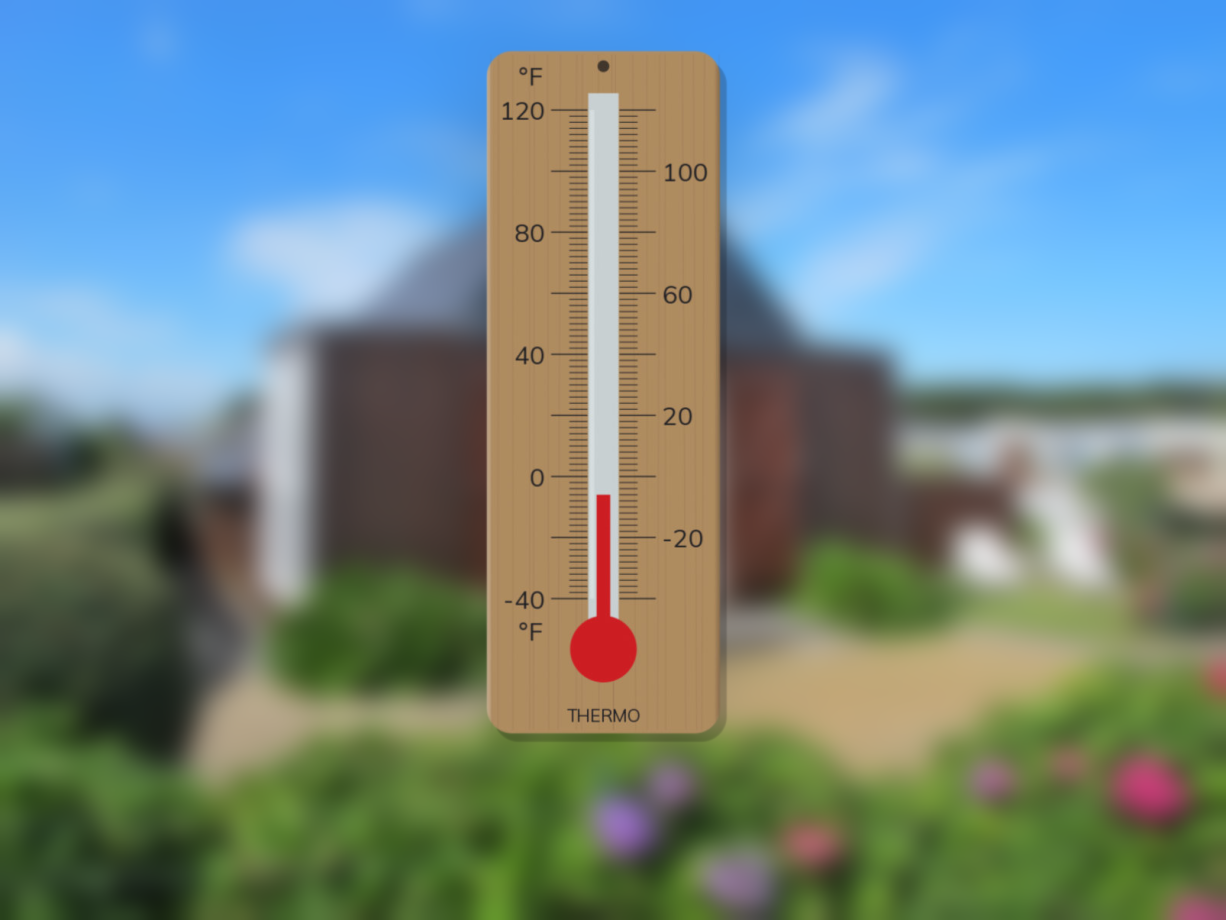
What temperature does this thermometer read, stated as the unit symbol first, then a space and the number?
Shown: °F -6
